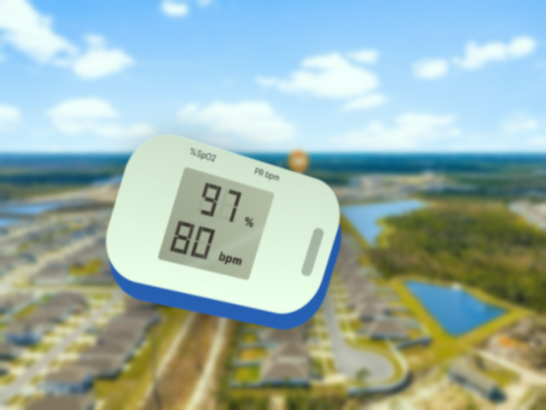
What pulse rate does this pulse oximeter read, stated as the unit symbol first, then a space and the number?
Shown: bpm 80
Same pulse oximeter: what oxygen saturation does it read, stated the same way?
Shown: % 97
